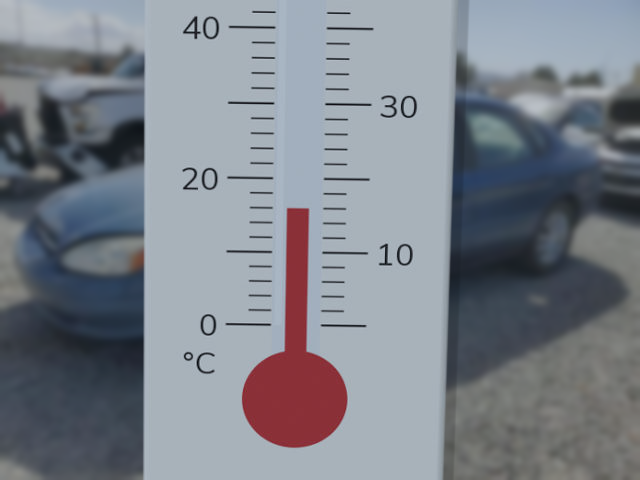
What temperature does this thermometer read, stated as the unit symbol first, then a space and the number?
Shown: °C 16
